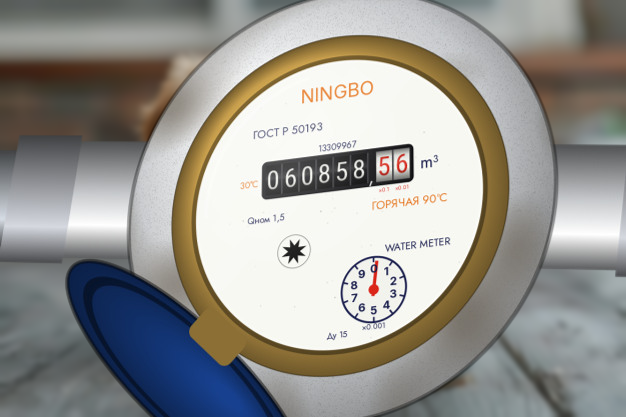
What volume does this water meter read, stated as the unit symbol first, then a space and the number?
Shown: m³ 60858.560
